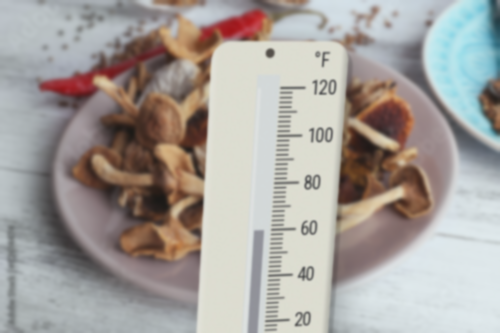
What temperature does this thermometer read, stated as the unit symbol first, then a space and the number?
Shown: °F 60
